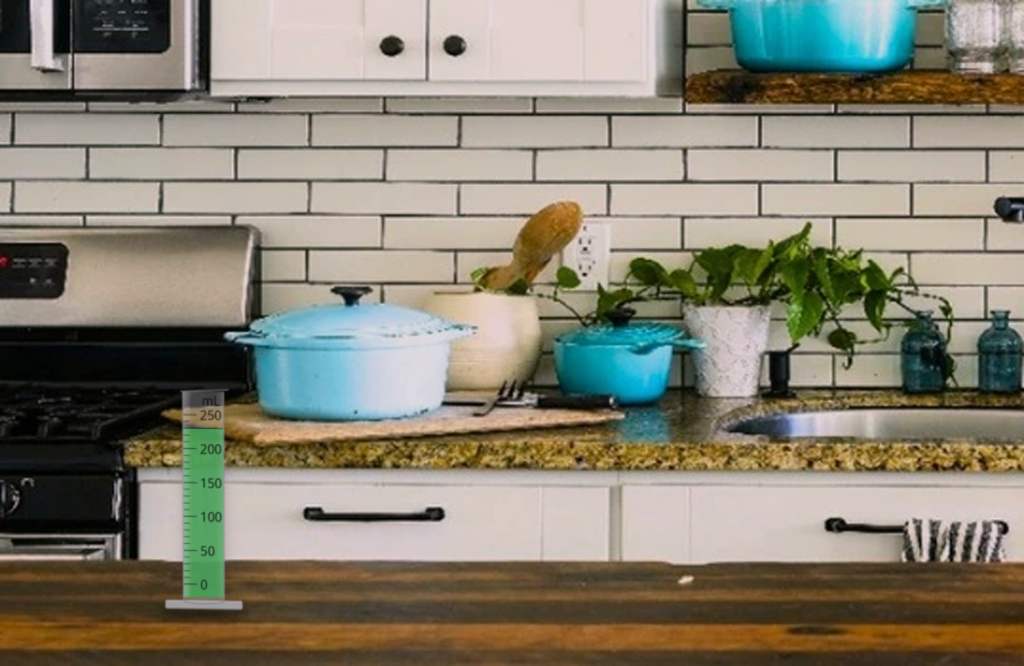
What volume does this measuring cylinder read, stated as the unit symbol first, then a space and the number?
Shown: mL 230
